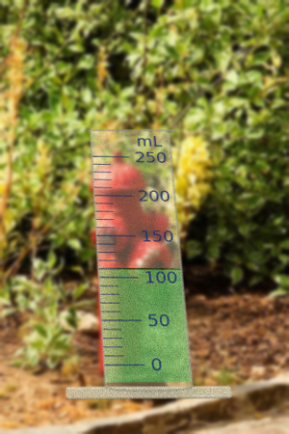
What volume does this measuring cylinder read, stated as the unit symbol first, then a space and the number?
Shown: mL 110
